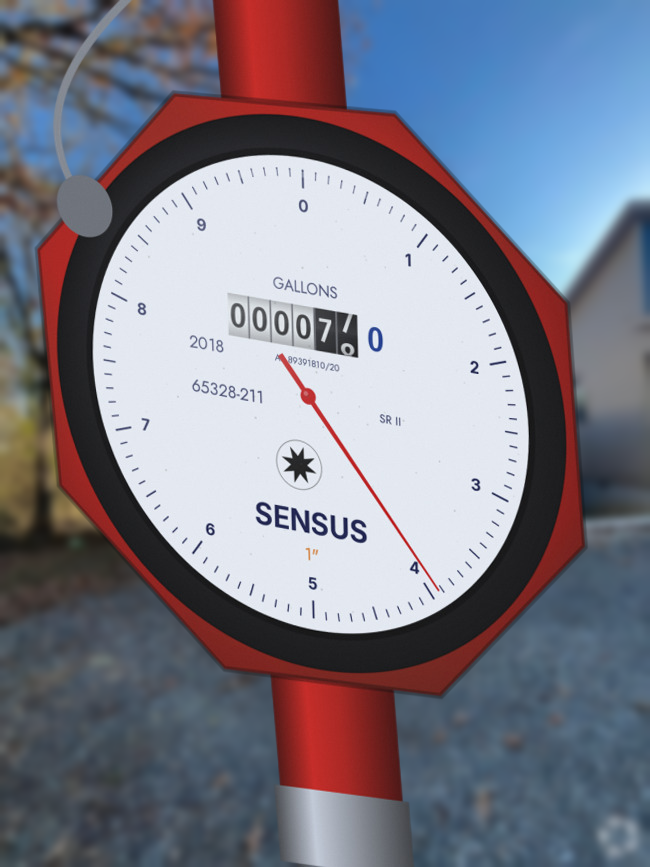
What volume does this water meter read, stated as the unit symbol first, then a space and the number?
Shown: gal 773.9
